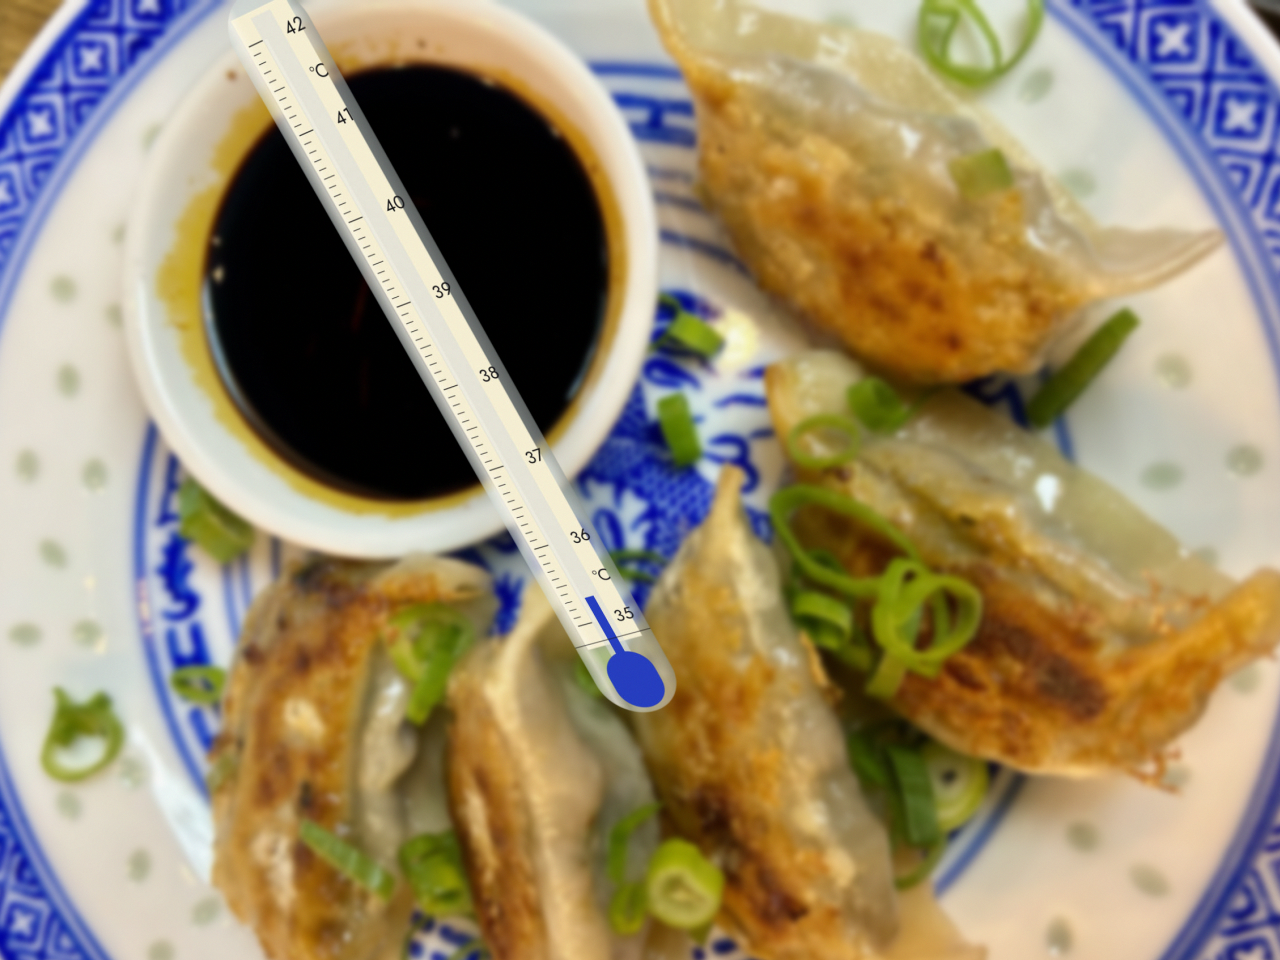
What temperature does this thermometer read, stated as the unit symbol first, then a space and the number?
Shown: °C 35.3
